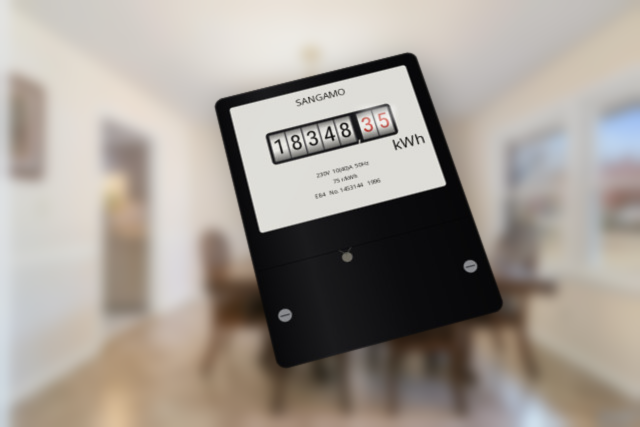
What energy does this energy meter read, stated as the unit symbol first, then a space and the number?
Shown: kWh 18348.35
